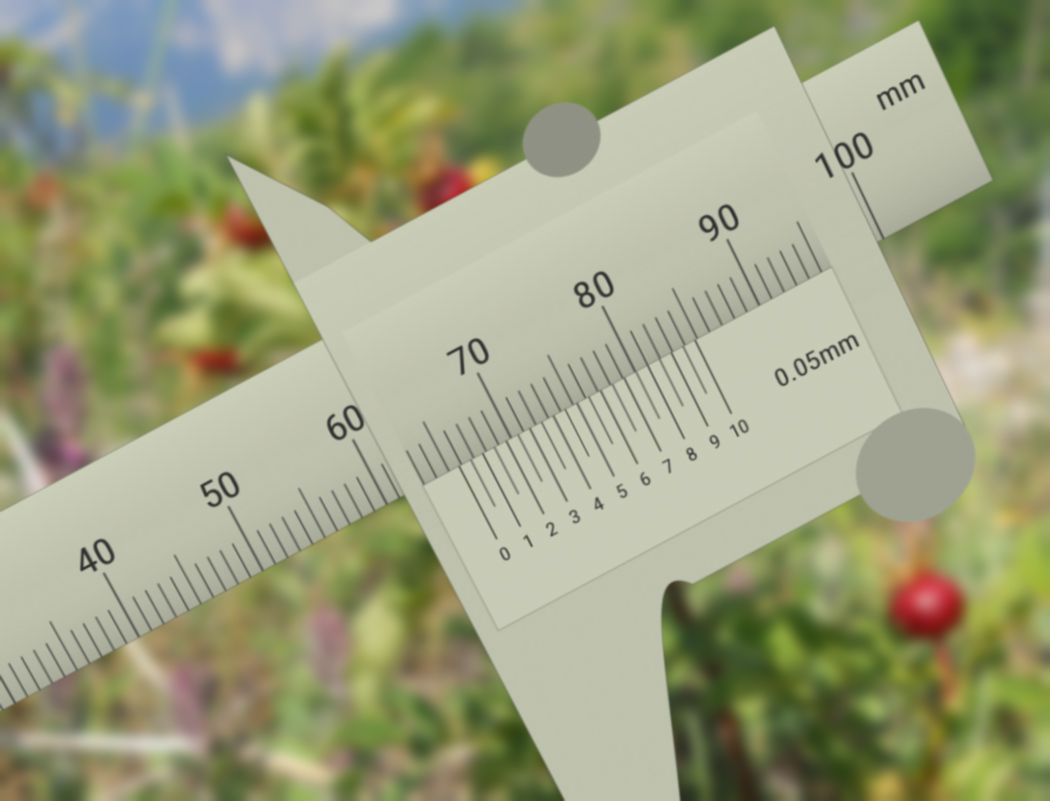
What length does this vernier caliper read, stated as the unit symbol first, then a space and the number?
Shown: mm 65.8
